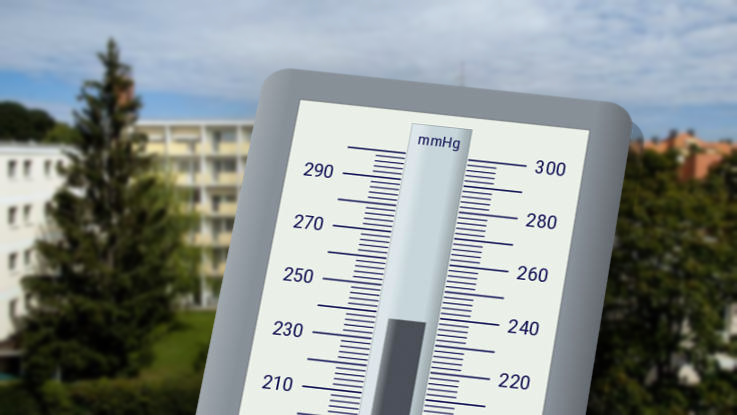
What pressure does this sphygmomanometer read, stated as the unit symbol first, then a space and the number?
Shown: mmHg 238
